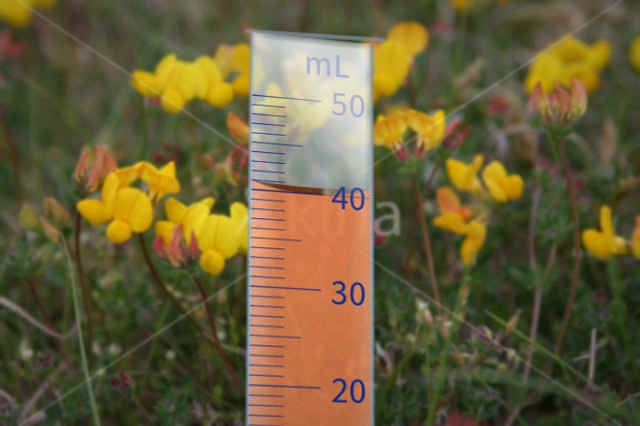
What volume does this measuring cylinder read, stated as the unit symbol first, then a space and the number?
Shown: mL 40
